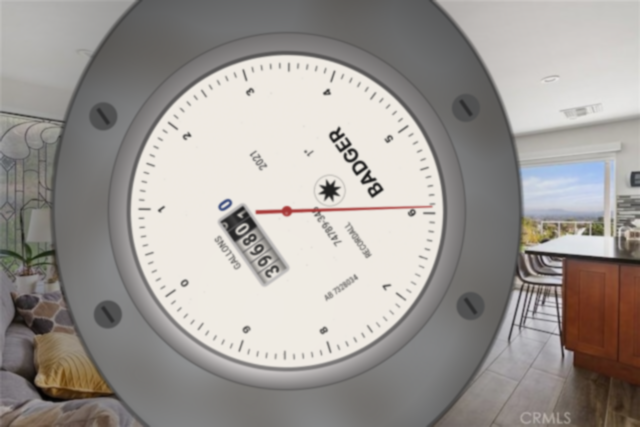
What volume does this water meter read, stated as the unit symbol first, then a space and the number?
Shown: gal 3968005.9
